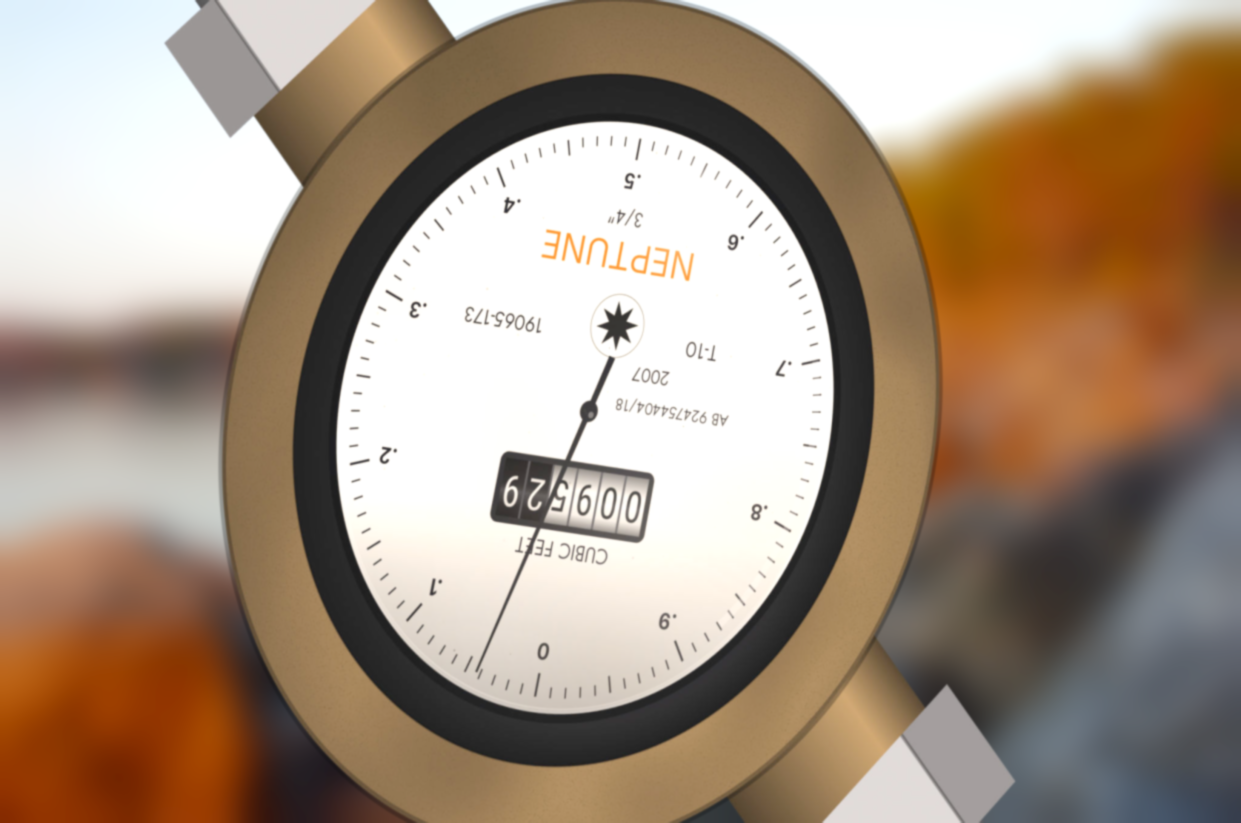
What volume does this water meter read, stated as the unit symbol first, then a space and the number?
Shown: ft³ 9529.04
